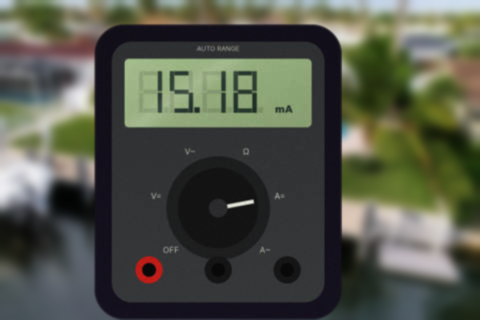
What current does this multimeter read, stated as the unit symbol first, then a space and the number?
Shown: mA 15.18
